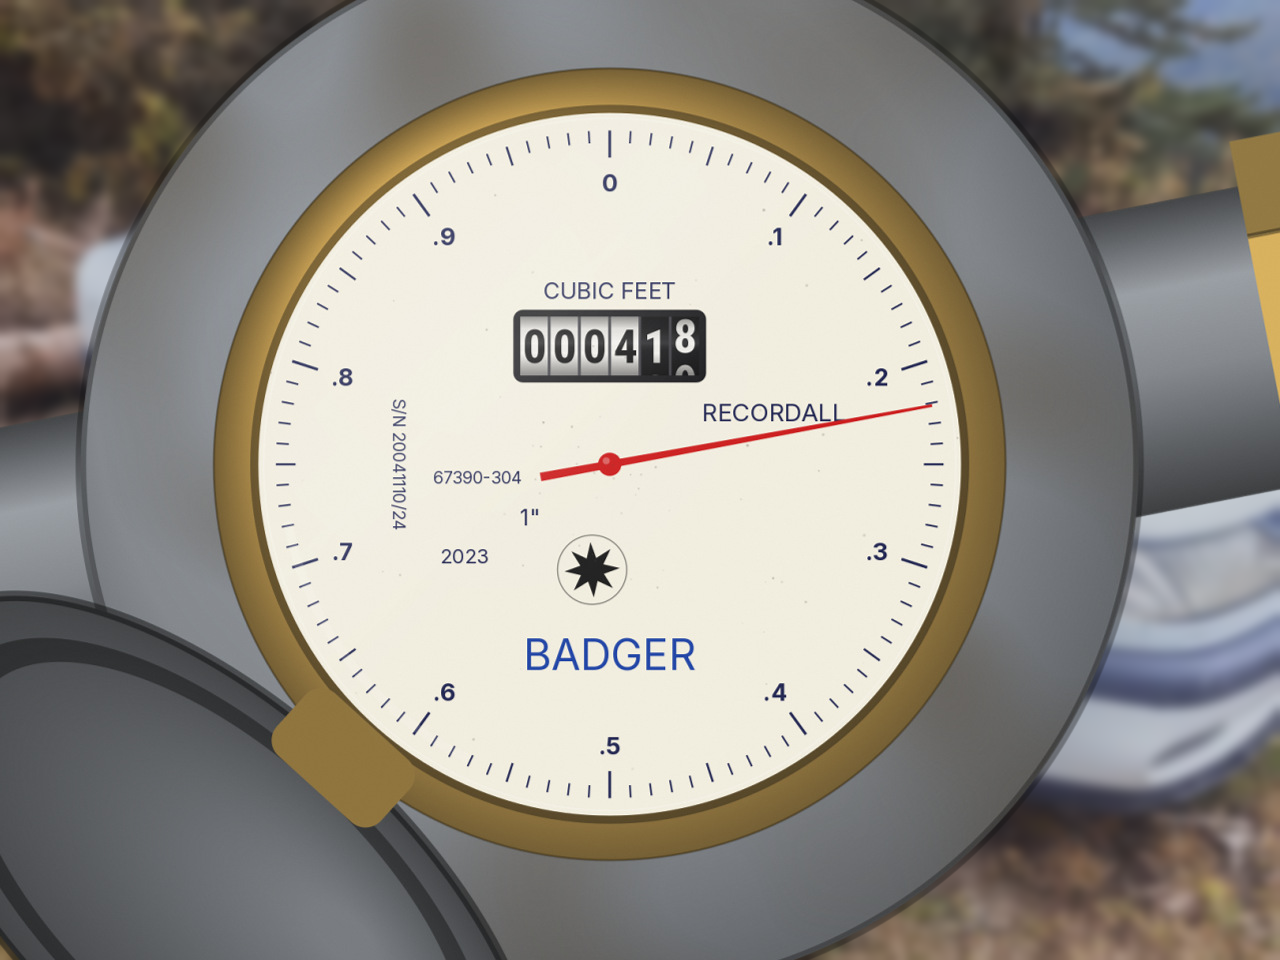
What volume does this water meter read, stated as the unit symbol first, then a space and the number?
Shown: ft³ 418.22
